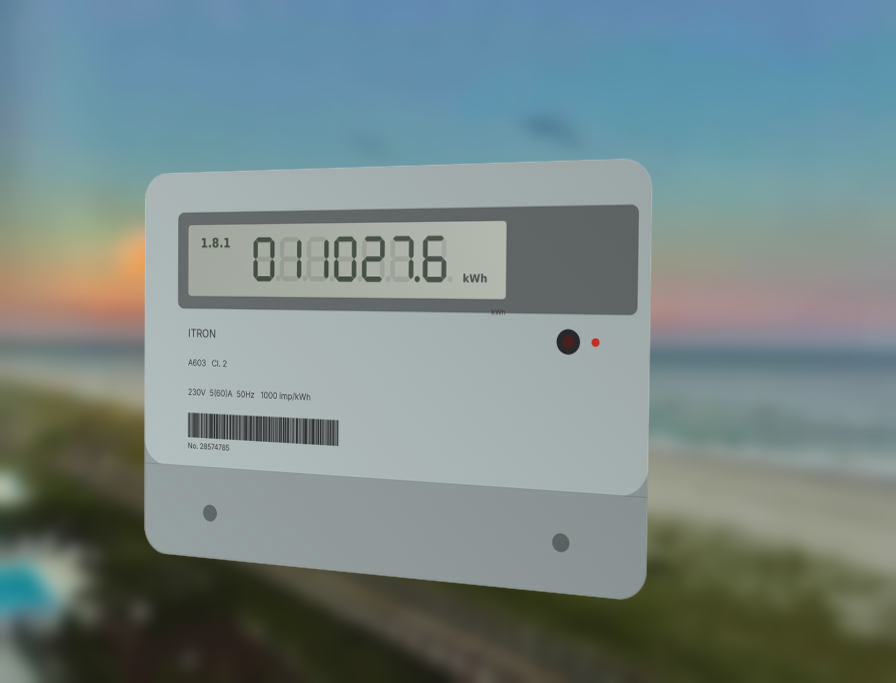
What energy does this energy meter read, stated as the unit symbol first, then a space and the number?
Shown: kWh 11027.6
